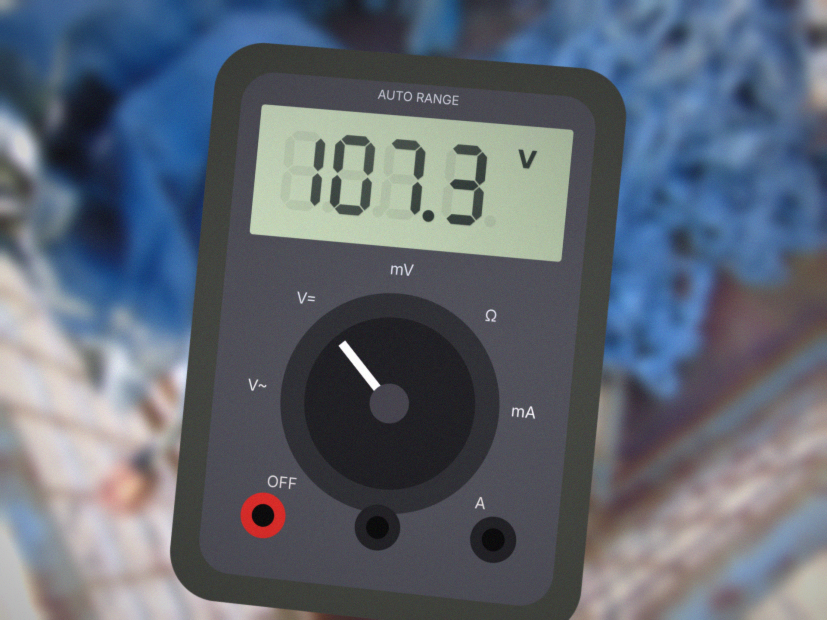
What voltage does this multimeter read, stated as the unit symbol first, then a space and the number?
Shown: V 107.3
